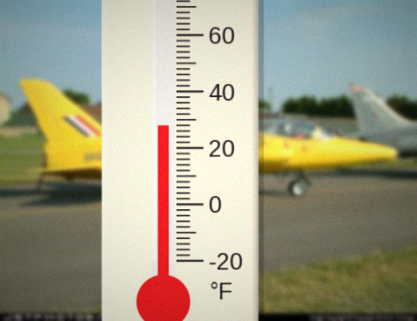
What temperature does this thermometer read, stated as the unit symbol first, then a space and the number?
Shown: °F 28
